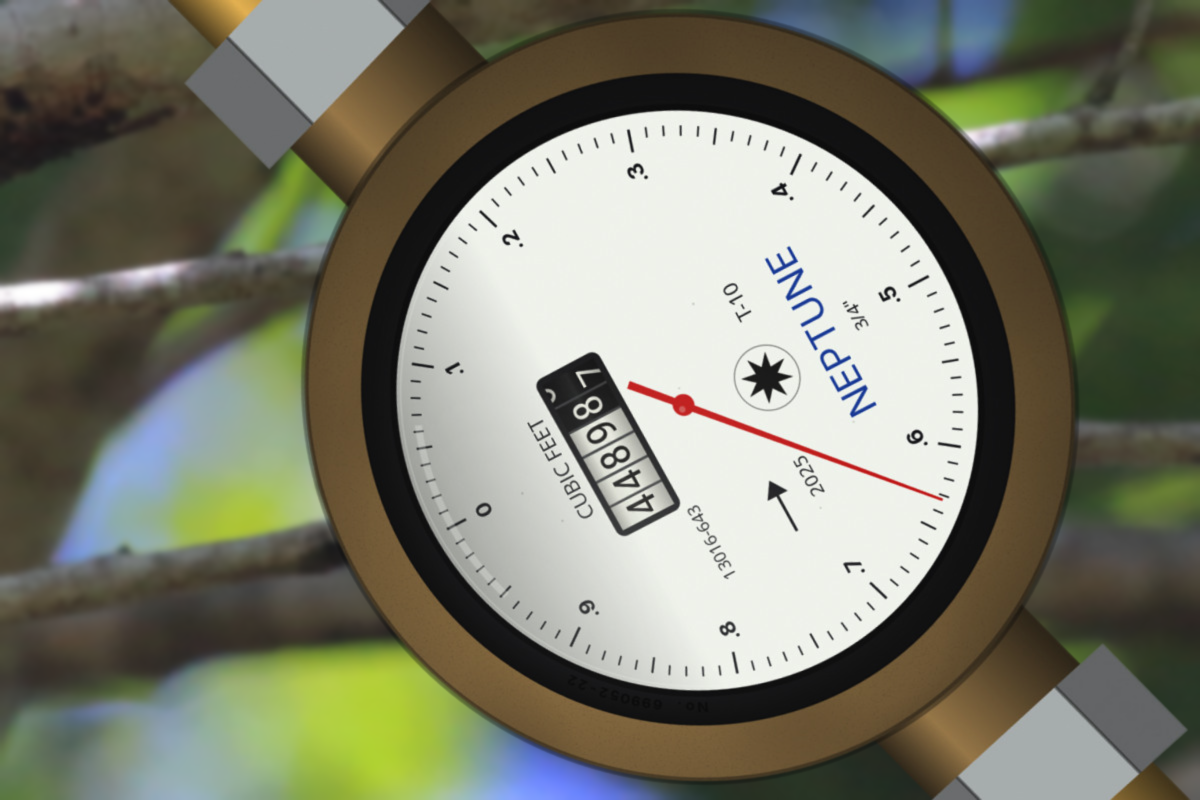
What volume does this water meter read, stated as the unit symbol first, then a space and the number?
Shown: ft³ 448986.63
